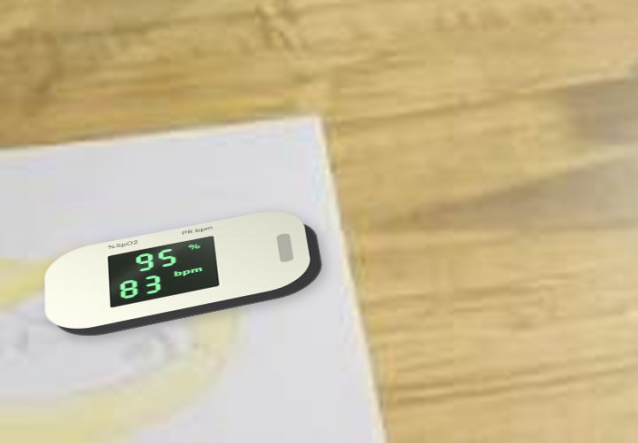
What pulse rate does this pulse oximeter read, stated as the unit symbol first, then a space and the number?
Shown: bpm 83
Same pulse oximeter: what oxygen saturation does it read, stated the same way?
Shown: % 95
